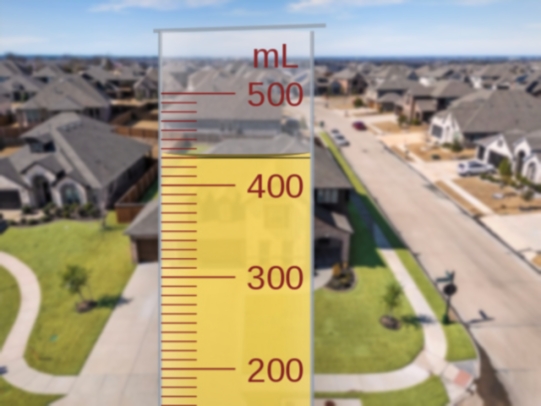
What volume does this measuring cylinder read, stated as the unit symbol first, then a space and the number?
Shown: mL 430
